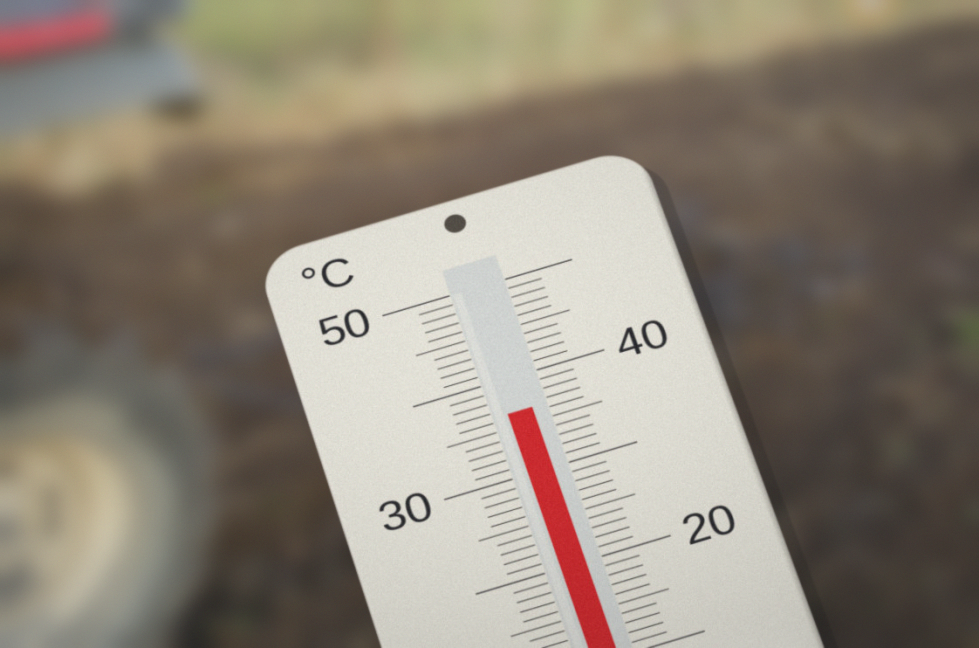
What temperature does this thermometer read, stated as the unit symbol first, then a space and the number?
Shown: °C 36.5
